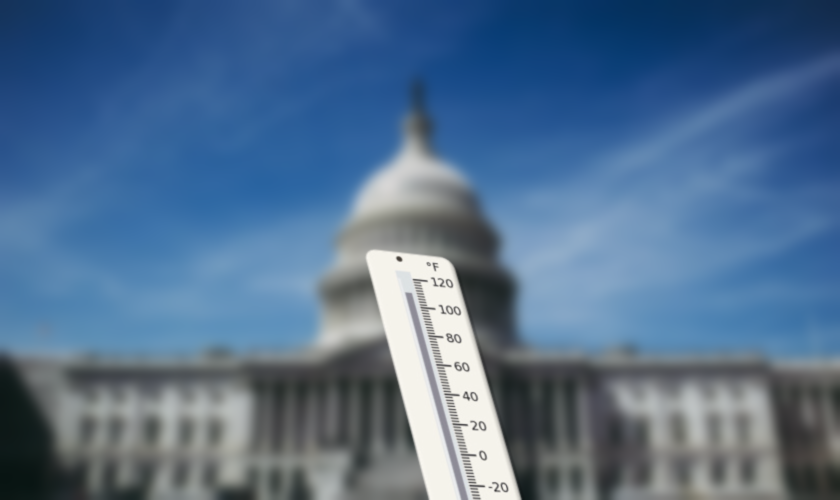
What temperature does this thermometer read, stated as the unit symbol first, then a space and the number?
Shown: °F 110
